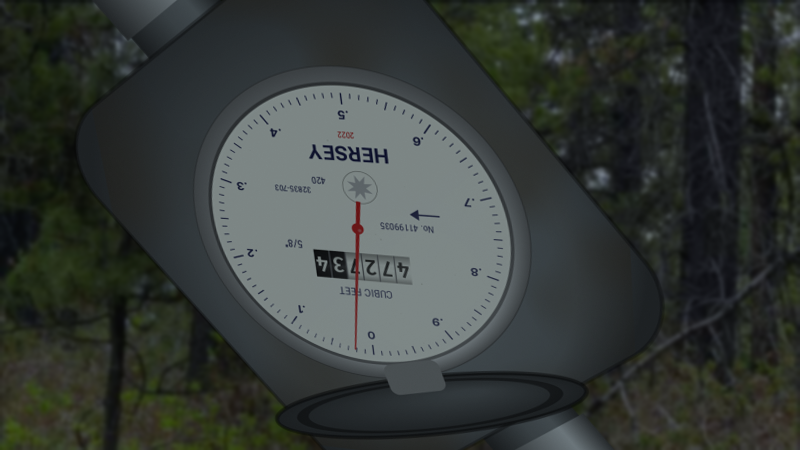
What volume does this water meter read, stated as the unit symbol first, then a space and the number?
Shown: ft³ 472734.02
